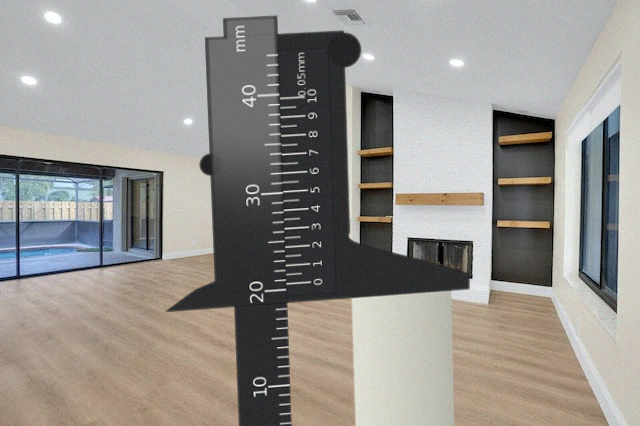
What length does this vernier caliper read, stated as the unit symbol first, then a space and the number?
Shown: mm 20.6
